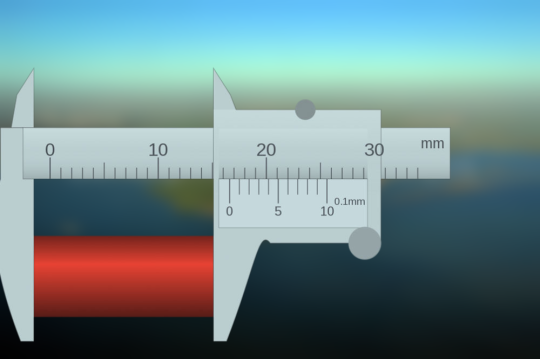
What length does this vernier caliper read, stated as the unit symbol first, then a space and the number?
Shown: mm 16.6
